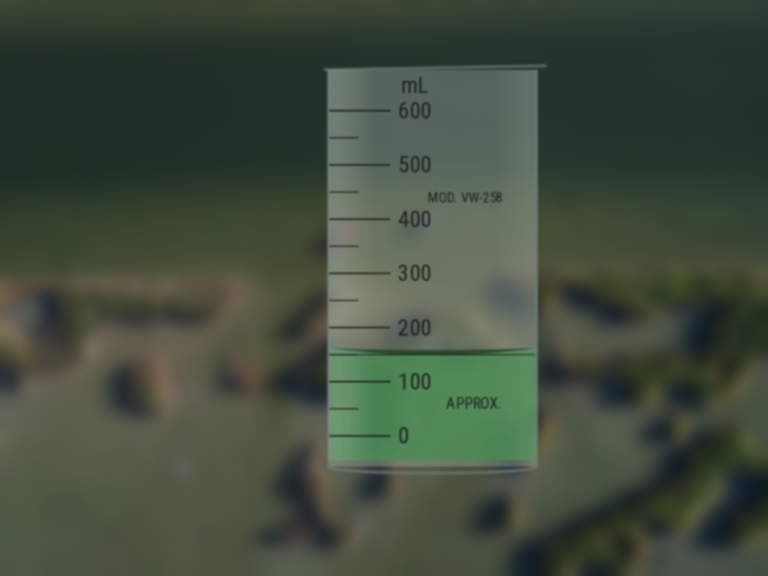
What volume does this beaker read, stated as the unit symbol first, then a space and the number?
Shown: mL 150
